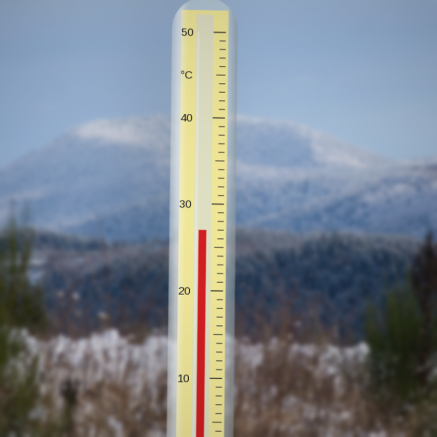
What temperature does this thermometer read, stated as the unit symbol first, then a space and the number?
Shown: °C 27
